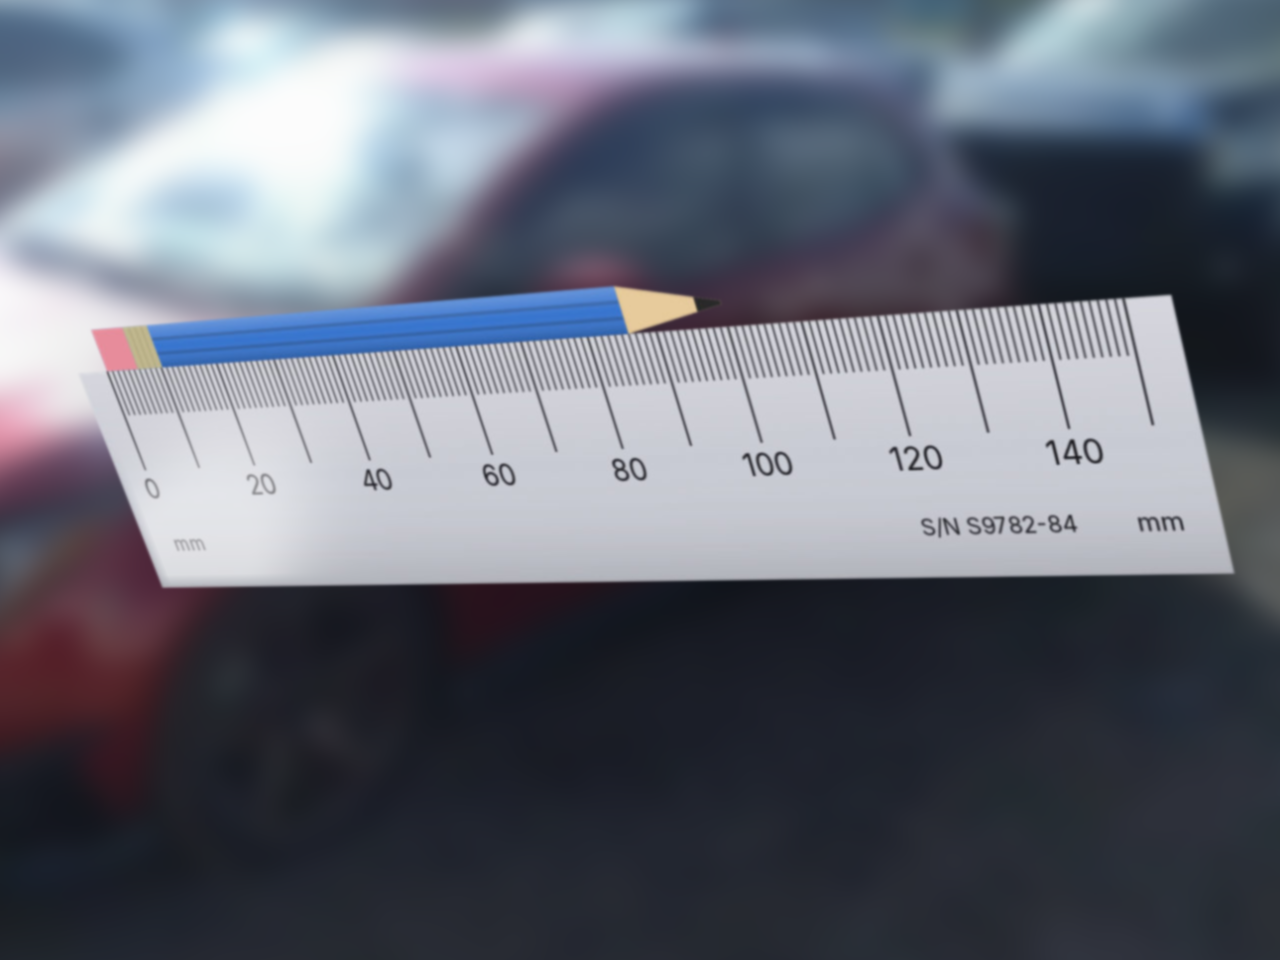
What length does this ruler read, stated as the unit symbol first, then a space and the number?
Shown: mm 100
